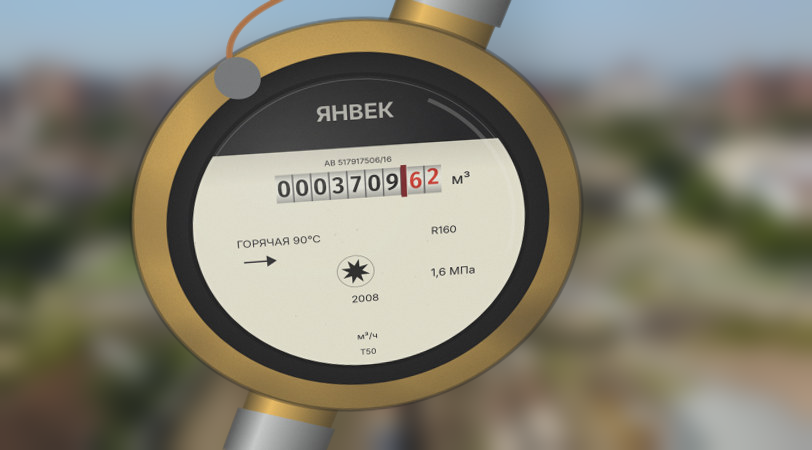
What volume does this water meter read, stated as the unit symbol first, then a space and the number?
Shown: m³ 3709.62
